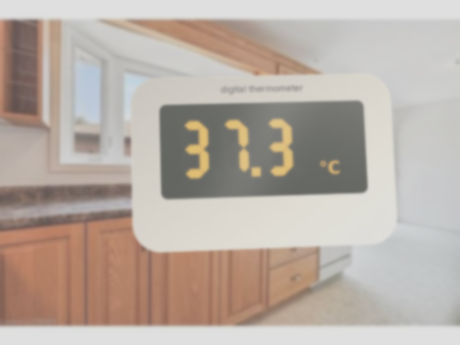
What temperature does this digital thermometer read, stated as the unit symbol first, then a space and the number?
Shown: °C 37.3
